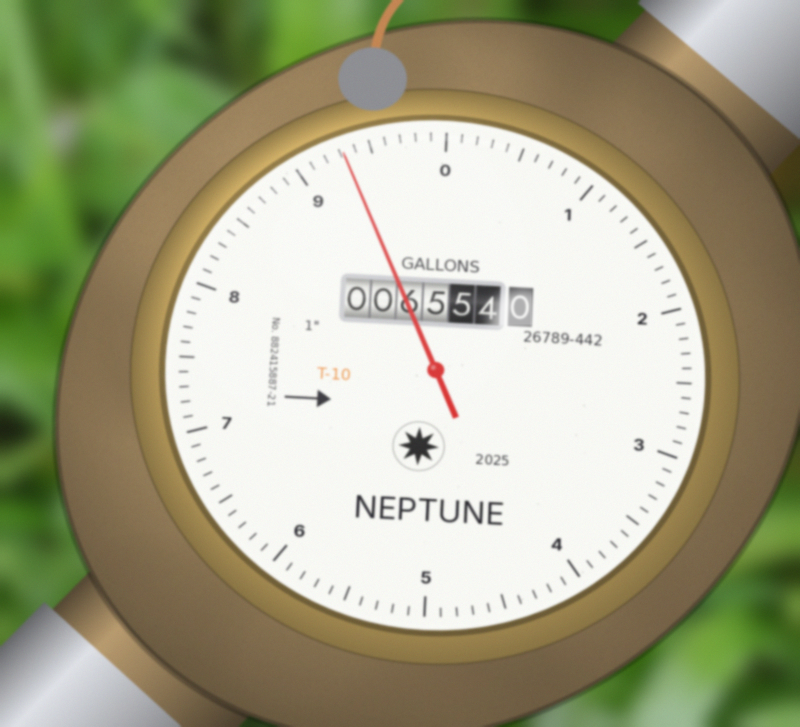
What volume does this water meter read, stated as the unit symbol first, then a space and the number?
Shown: gal 65539.3
